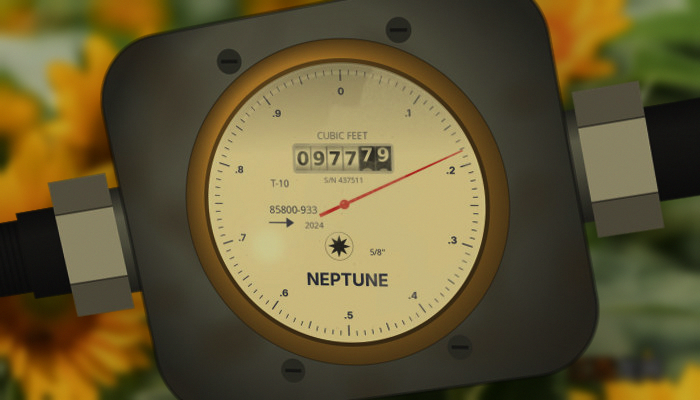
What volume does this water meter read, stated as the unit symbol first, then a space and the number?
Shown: ft³ 97779.18
